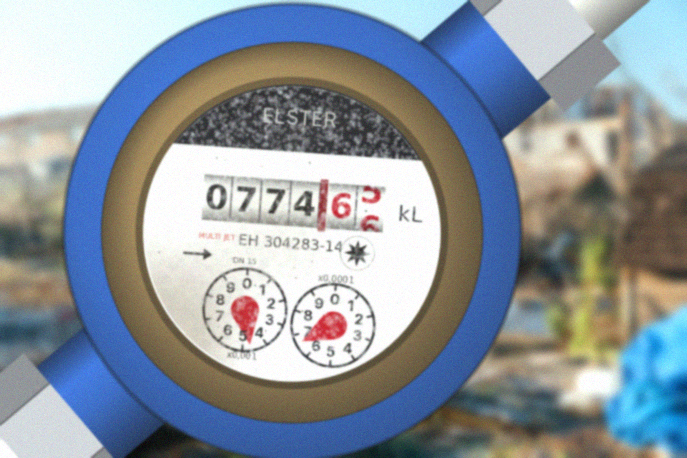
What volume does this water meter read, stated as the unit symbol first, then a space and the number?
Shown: kL 774.6546
